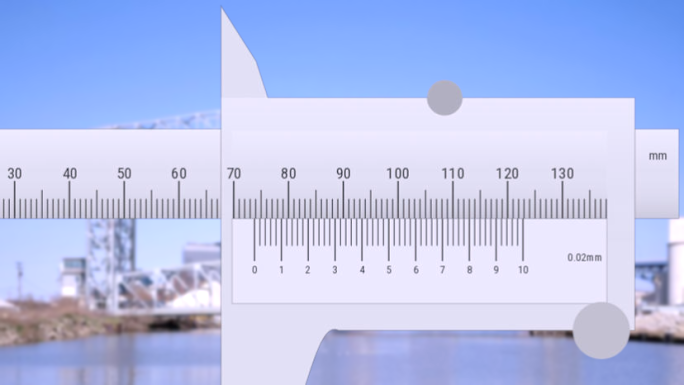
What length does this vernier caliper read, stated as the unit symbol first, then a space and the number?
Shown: mm 73.8
